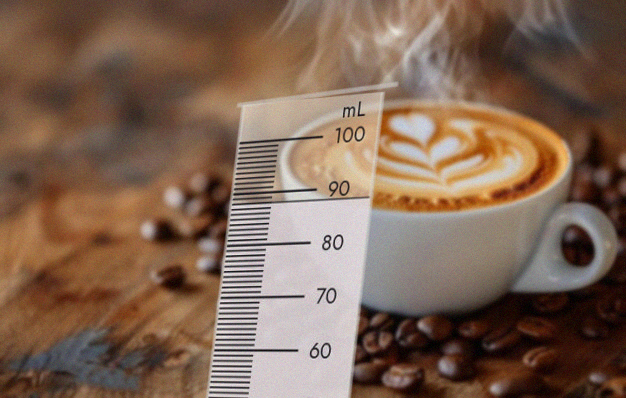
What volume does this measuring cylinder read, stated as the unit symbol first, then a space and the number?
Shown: mL 88
